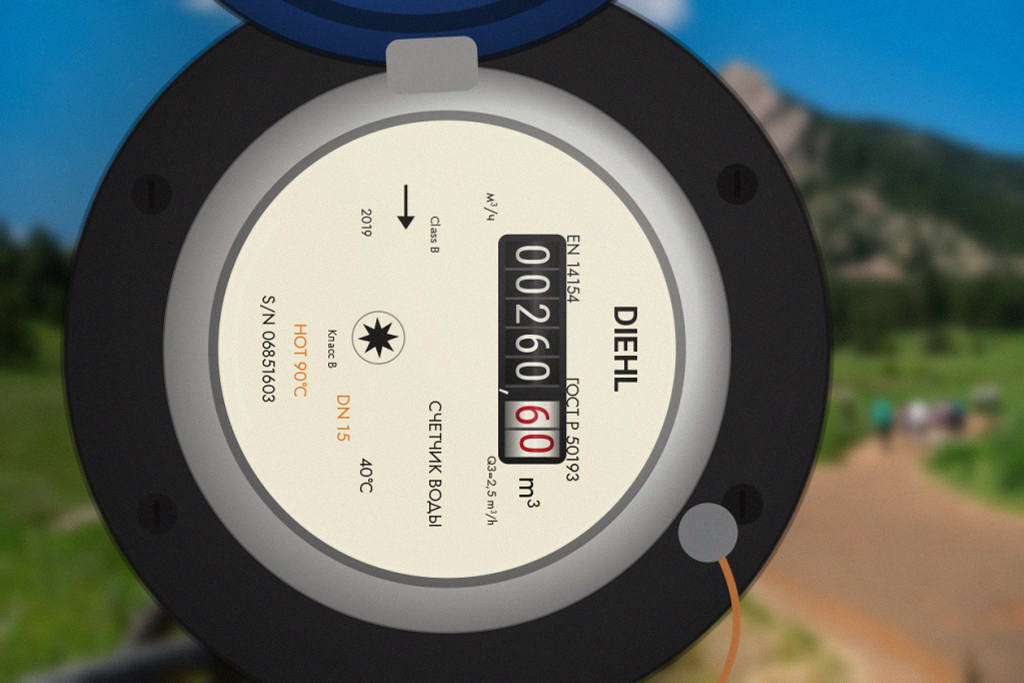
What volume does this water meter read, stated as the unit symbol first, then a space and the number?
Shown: m³ 260.60
